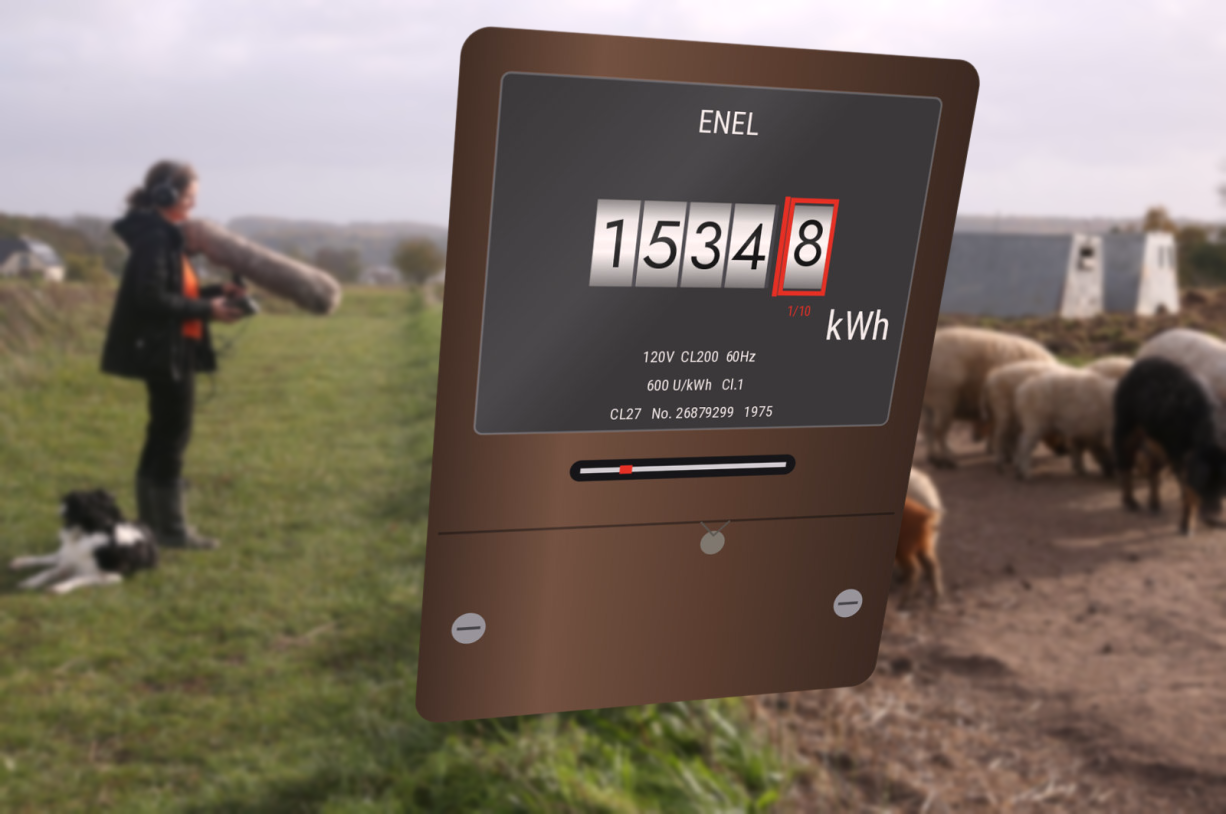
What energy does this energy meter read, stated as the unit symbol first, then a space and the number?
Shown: kWh 1534.8
